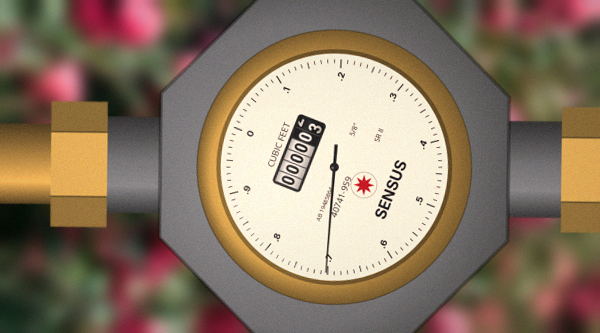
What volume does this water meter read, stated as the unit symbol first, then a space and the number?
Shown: ft³ 2.70
